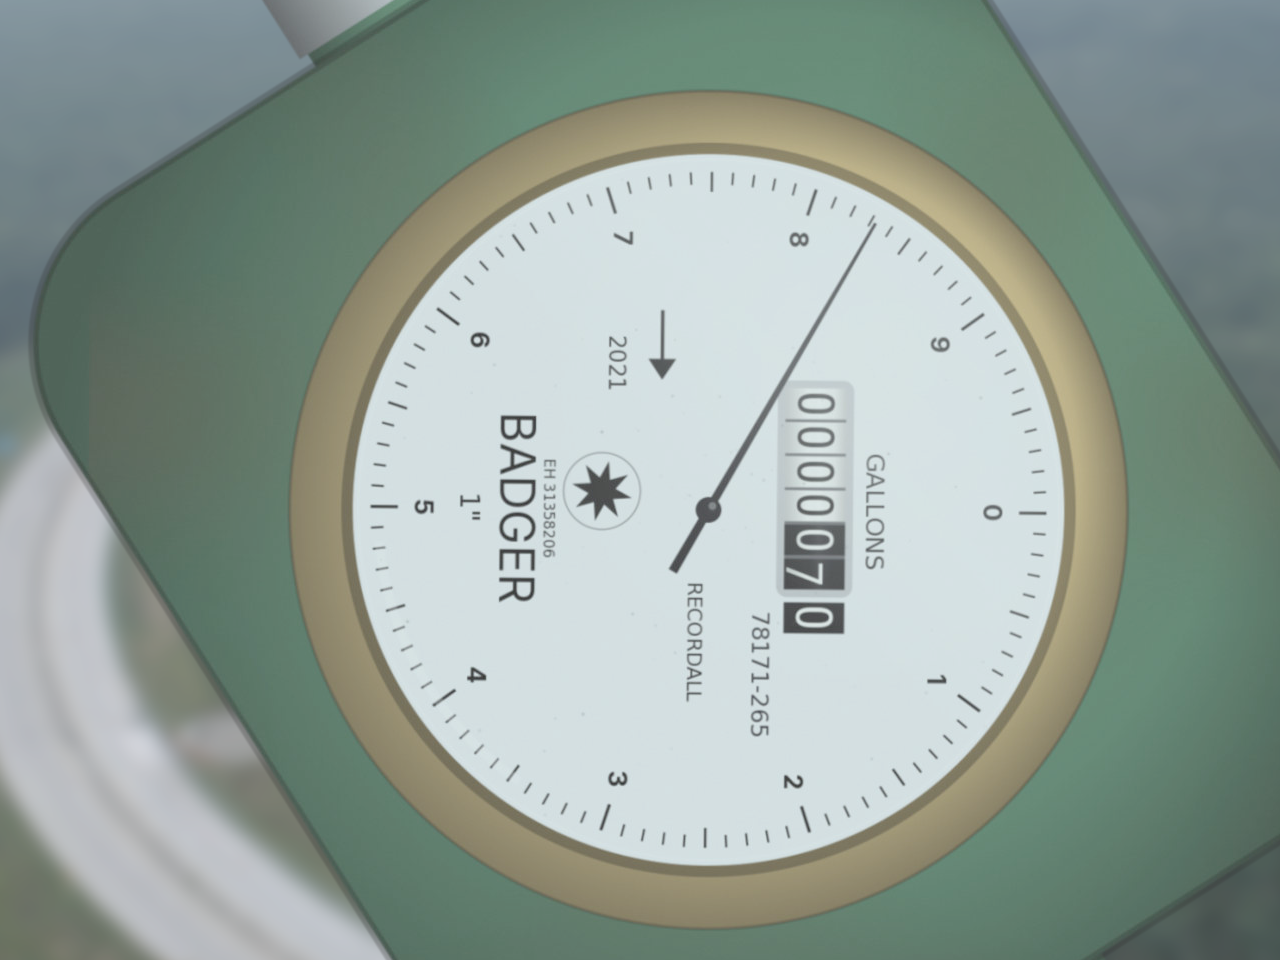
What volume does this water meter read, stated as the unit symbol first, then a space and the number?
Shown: gal 68.3
